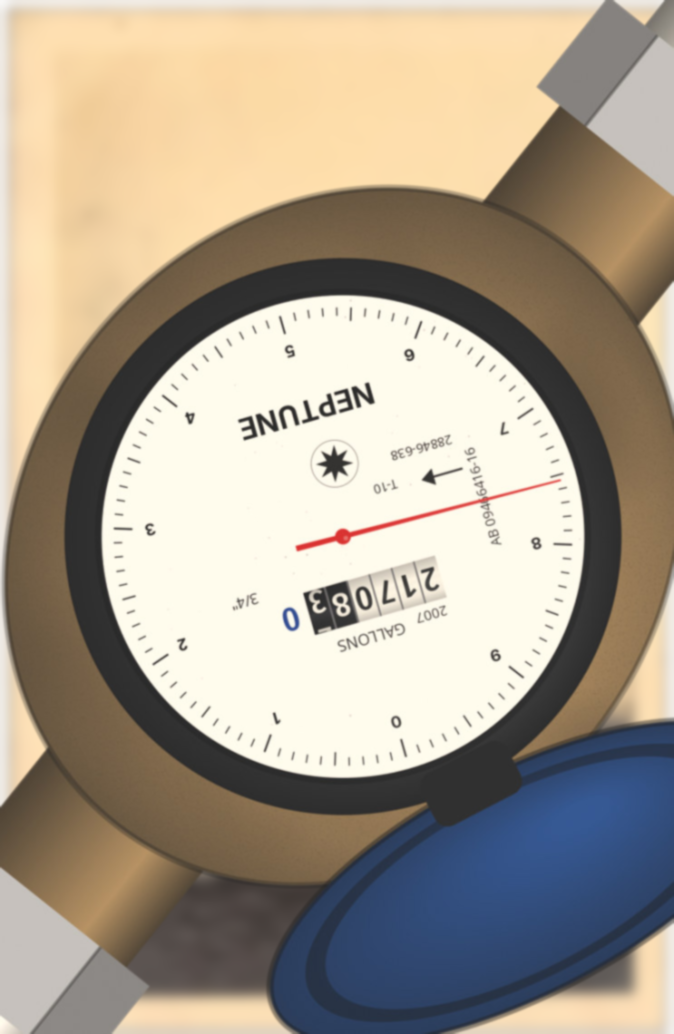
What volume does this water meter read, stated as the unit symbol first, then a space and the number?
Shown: gal 2170827.5
